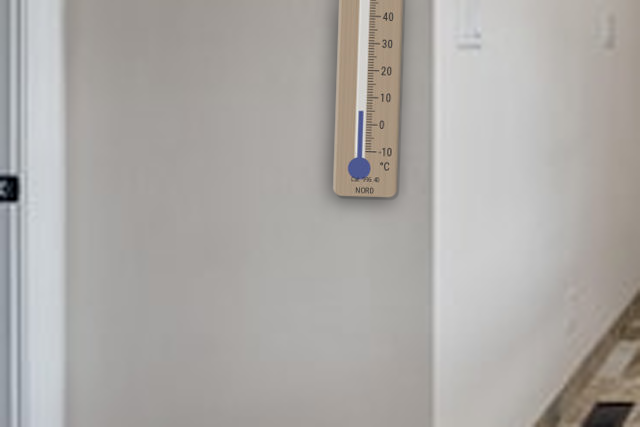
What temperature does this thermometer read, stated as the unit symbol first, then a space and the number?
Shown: °C 5
